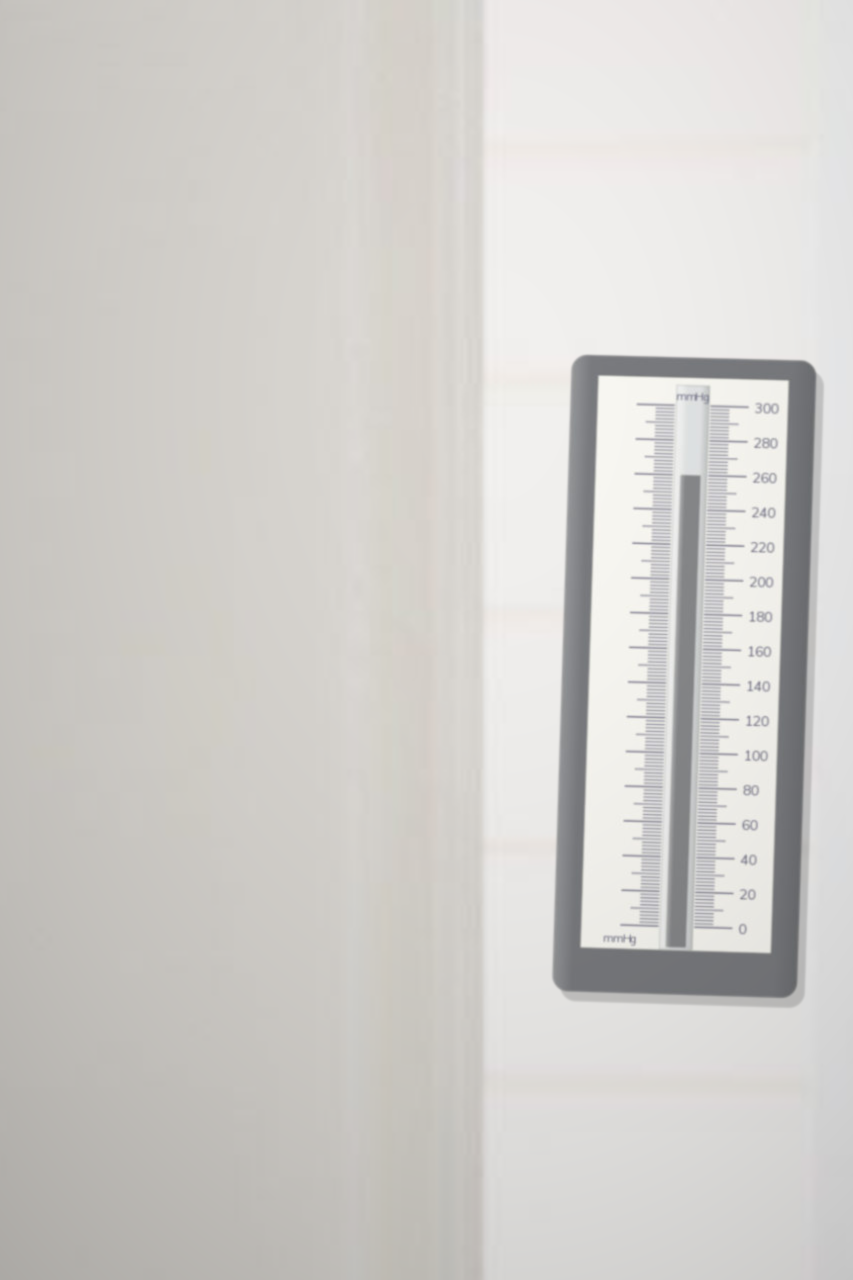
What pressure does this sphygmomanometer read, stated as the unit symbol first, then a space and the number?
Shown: mmHg 260
